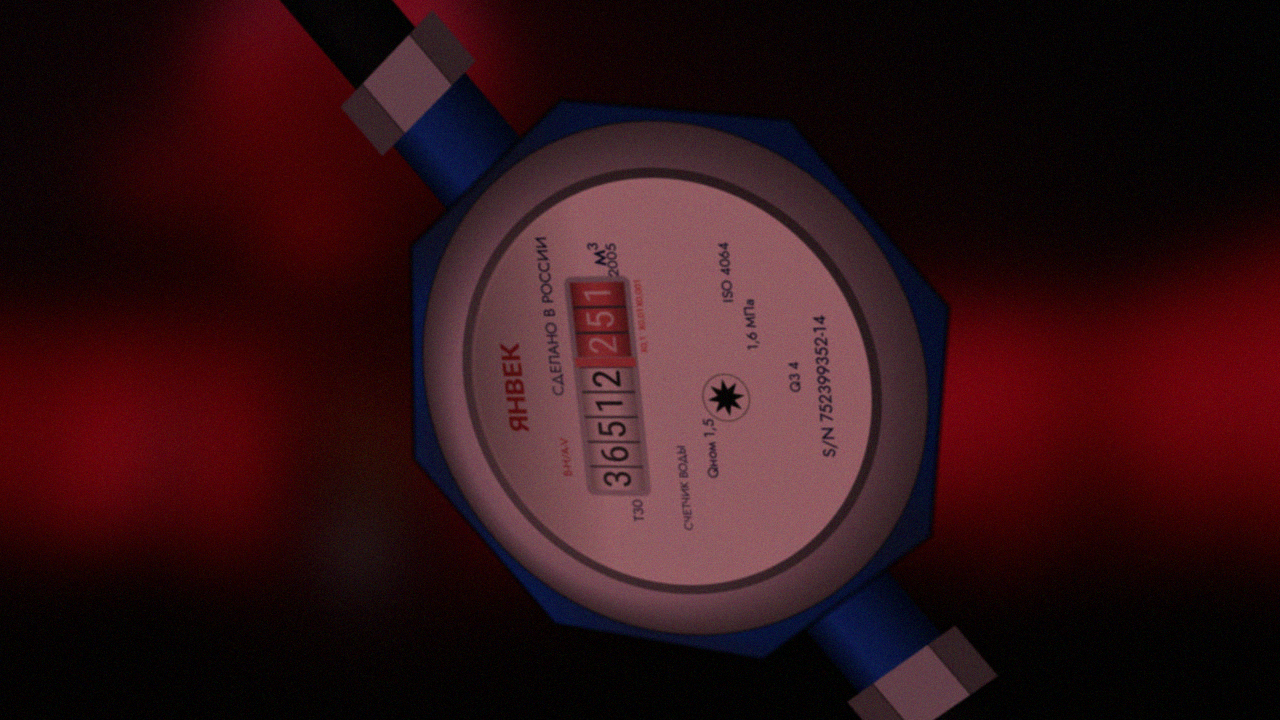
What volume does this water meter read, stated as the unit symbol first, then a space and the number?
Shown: m³ 36512.251
